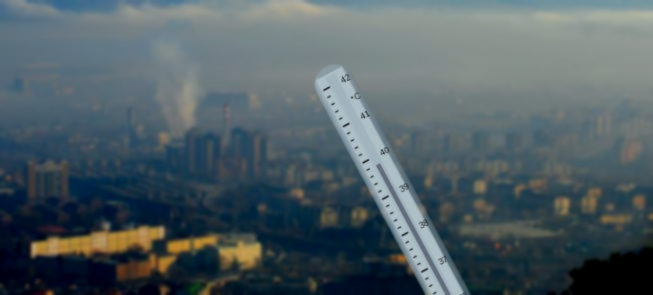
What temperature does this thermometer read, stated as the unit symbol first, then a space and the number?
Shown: °C 39.8
